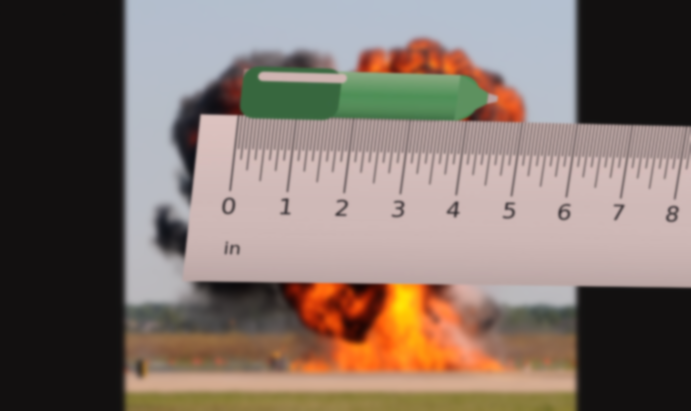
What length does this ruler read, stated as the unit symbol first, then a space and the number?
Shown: in 4.5
